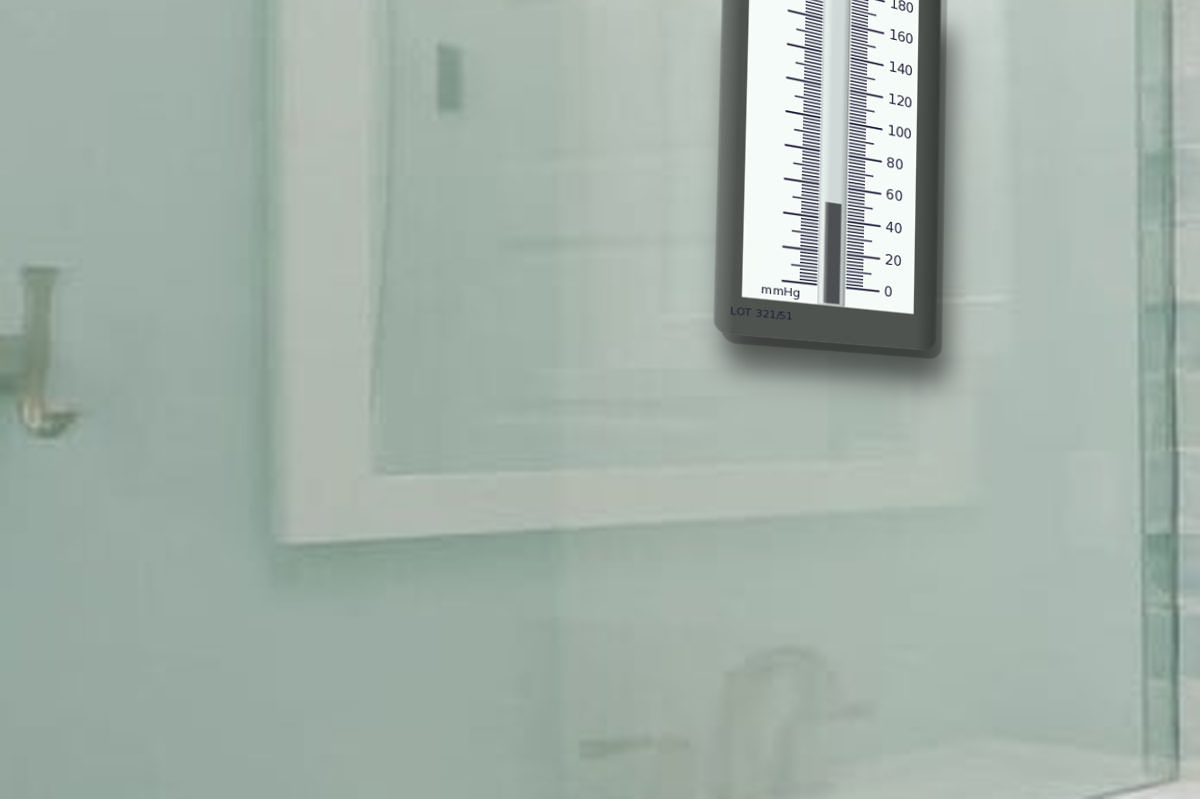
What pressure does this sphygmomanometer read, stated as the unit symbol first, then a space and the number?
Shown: mmHg 50
